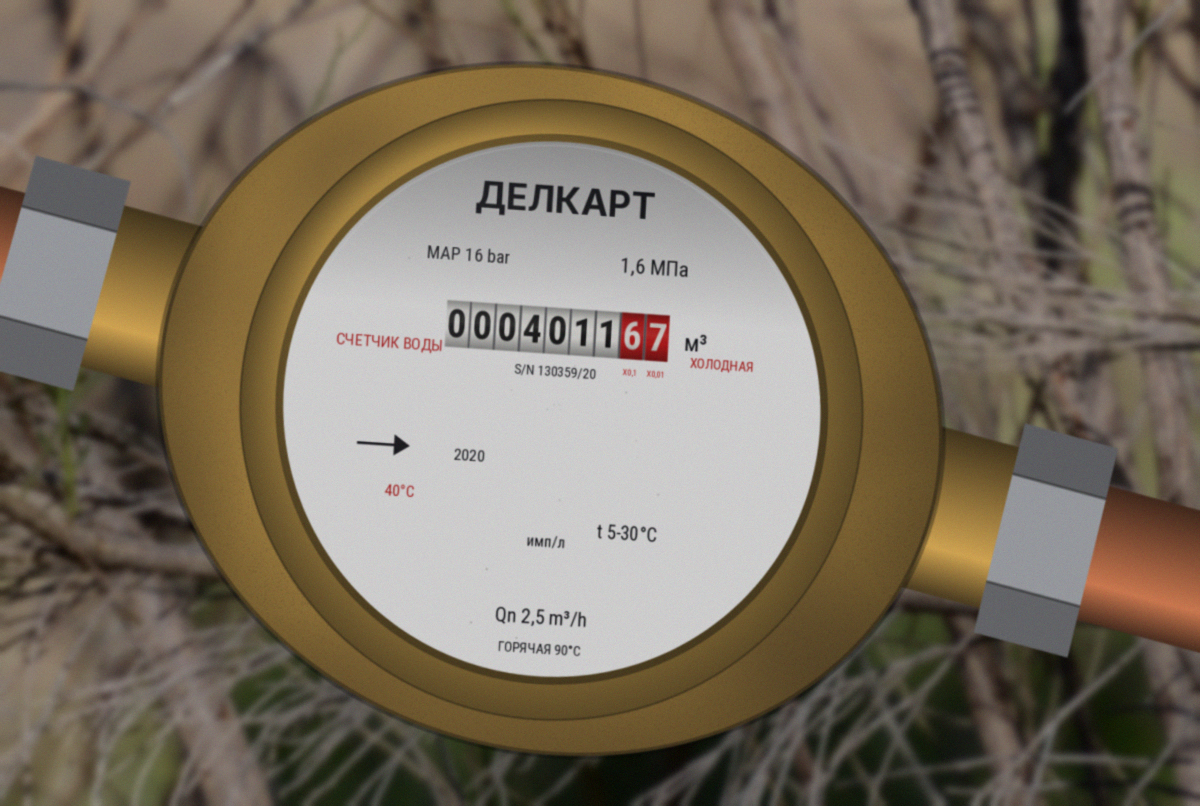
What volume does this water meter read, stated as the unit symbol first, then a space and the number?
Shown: m³ 4011.67
